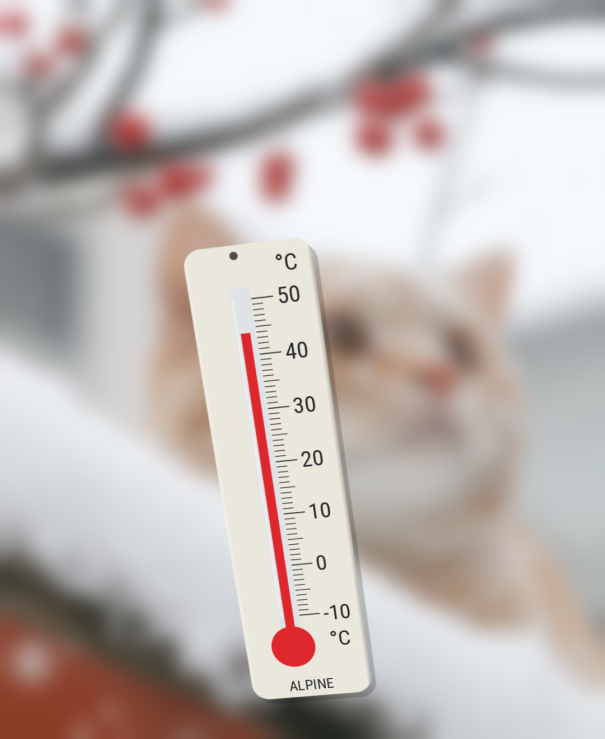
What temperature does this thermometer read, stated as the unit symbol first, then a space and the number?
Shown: °C 44
